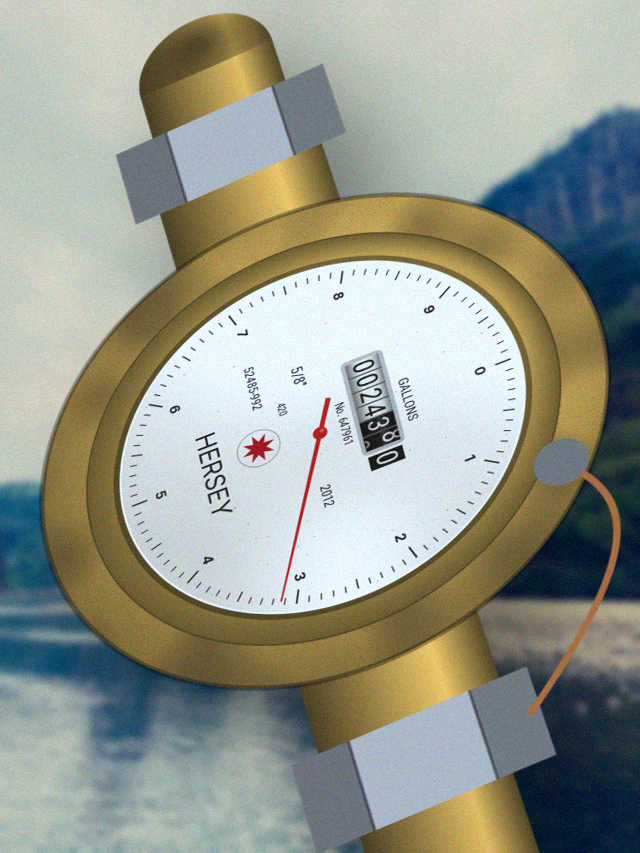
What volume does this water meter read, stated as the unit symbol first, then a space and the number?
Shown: gal 24383.1
